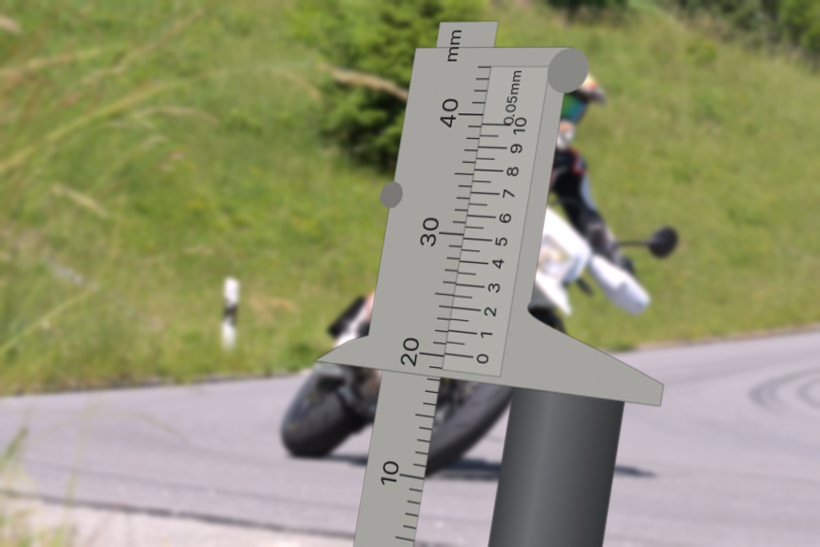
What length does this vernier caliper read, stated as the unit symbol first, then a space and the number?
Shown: mm 20.2
